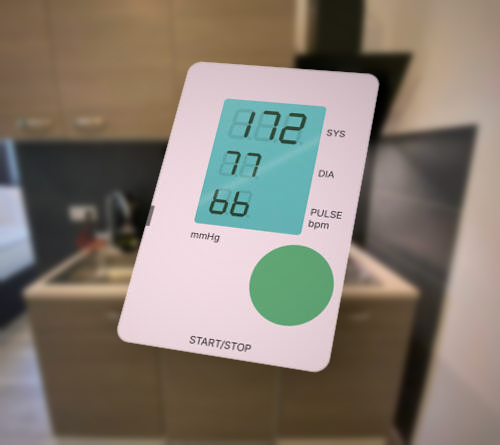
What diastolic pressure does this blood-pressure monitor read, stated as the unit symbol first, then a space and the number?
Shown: mmHg 77
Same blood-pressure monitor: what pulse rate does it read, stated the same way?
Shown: bpm 66
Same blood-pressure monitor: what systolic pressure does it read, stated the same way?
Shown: mmHg 172
